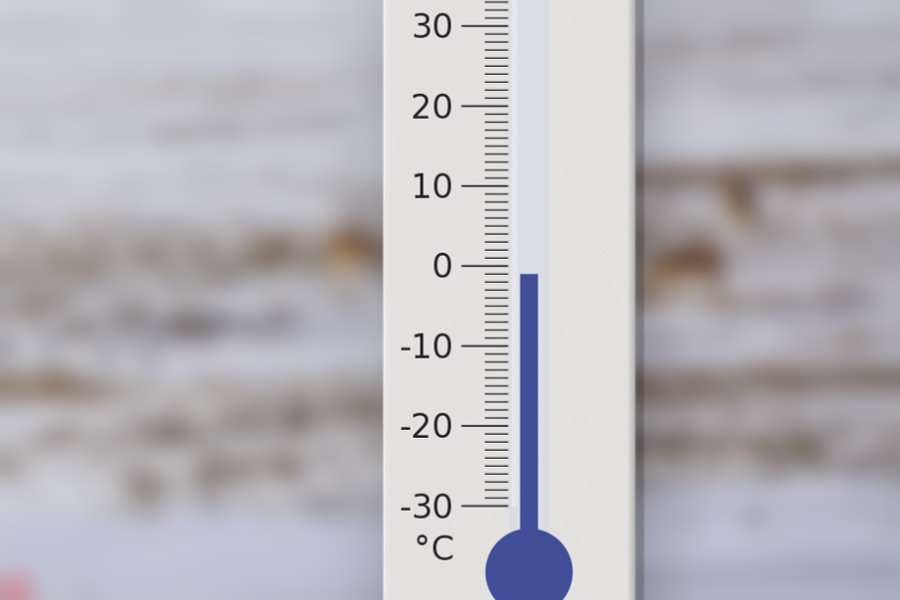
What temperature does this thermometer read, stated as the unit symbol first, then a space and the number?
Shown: °C -1
